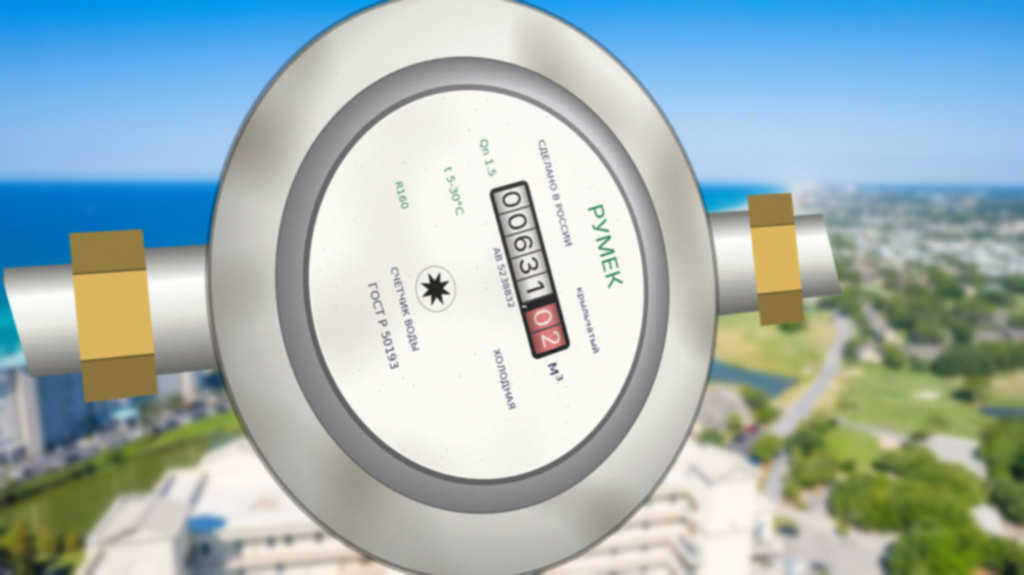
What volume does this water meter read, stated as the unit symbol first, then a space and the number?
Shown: m³ 631.02
